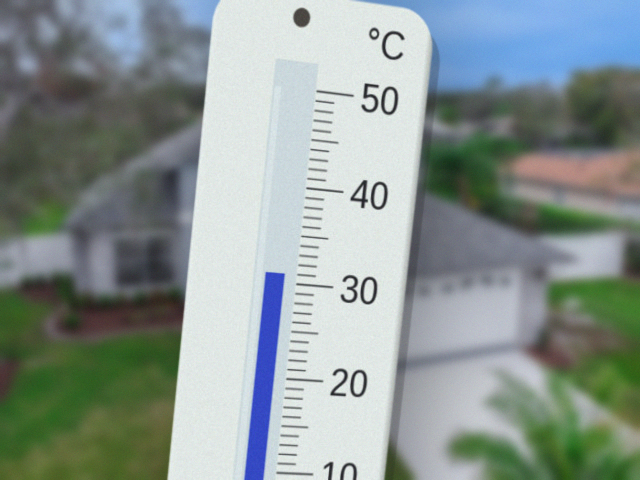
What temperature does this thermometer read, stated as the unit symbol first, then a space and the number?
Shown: °C 31
